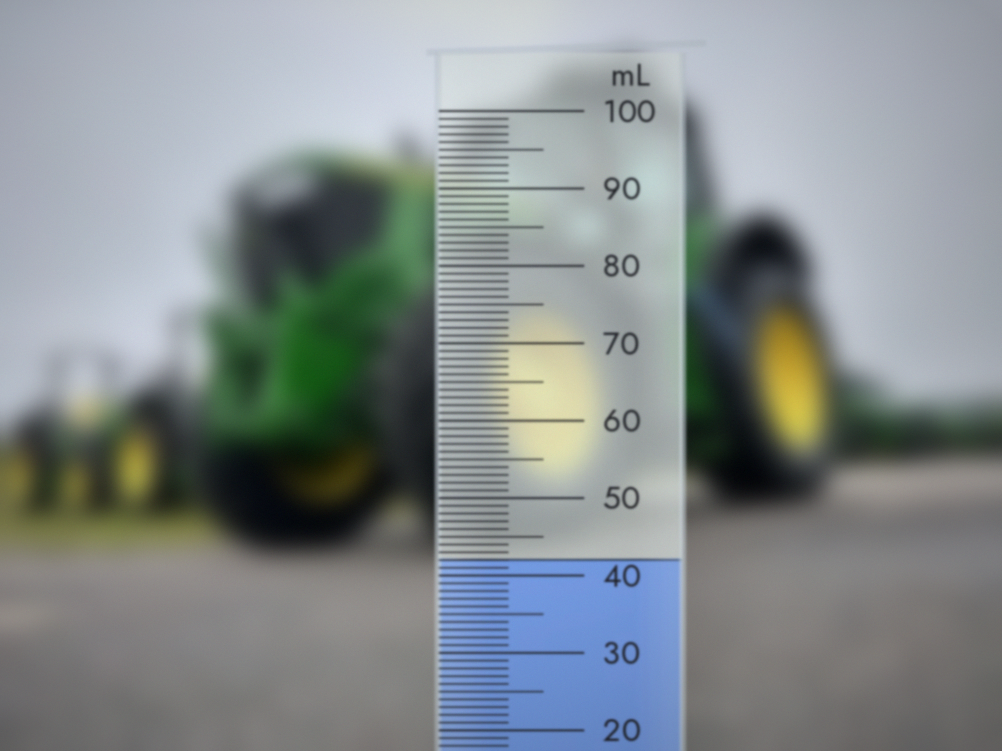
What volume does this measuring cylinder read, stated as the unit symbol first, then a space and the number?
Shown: mL 42
